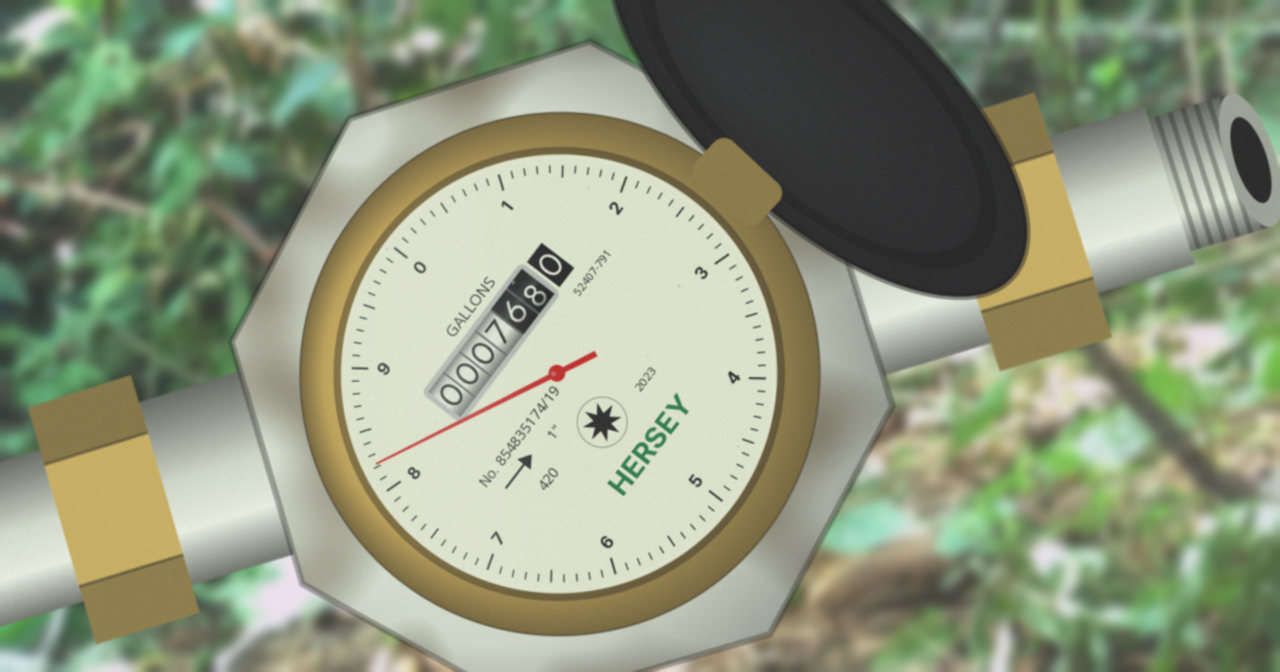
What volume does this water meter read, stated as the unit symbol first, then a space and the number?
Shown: gal 7678.2
